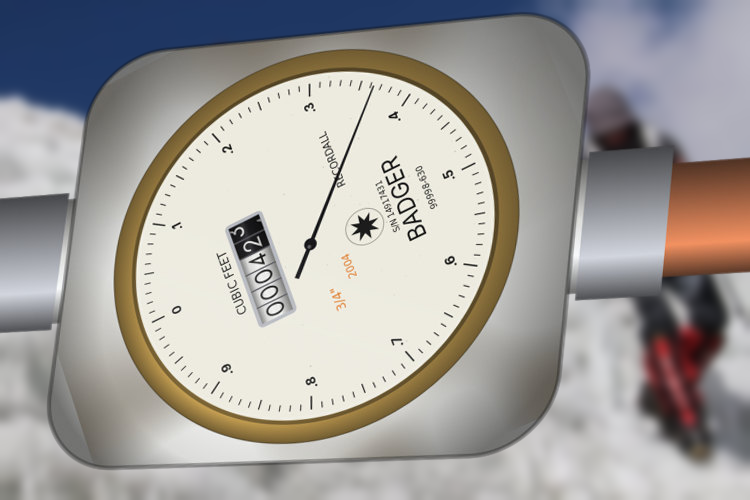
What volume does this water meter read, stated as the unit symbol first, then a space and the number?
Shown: ft³ 423.36
